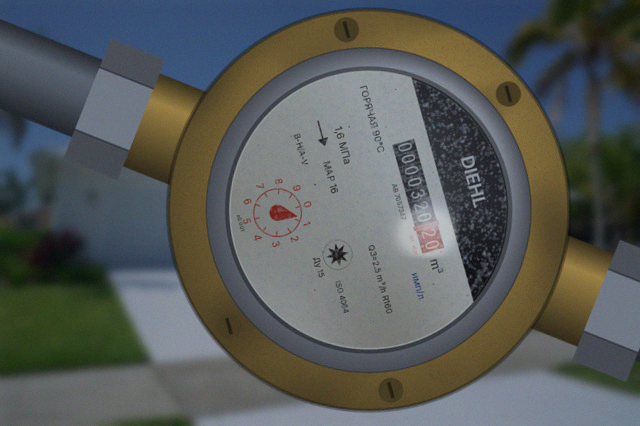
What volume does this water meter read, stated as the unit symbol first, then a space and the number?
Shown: m³ 320.200
